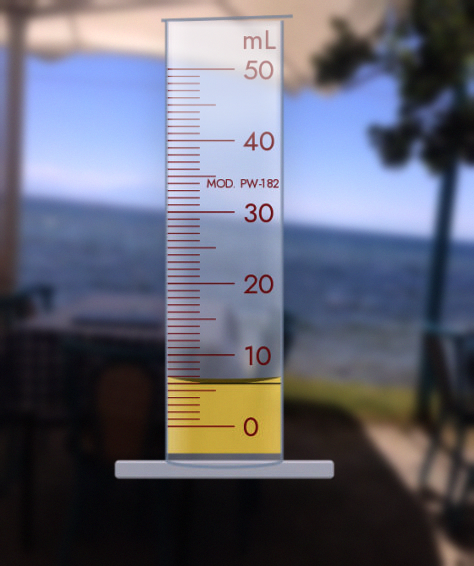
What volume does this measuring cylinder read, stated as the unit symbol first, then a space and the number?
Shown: mL 6
